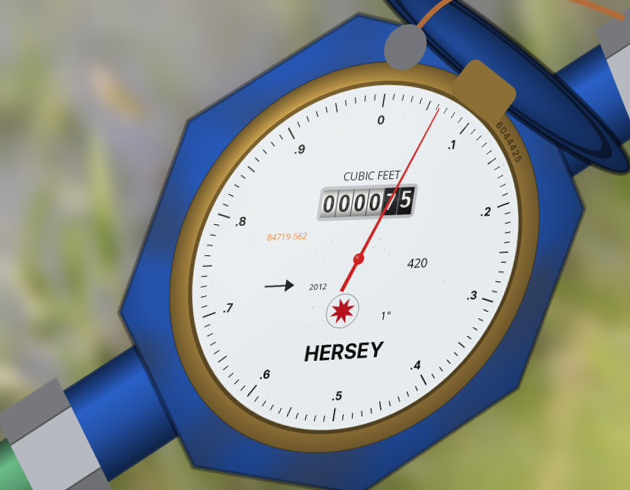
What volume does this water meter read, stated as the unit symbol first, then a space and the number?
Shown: ft³ 75.06
